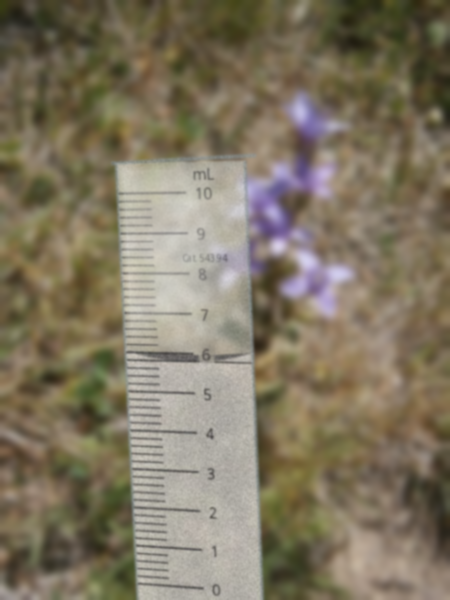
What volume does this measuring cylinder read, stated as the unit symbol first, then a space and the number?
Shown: mL 5.8
